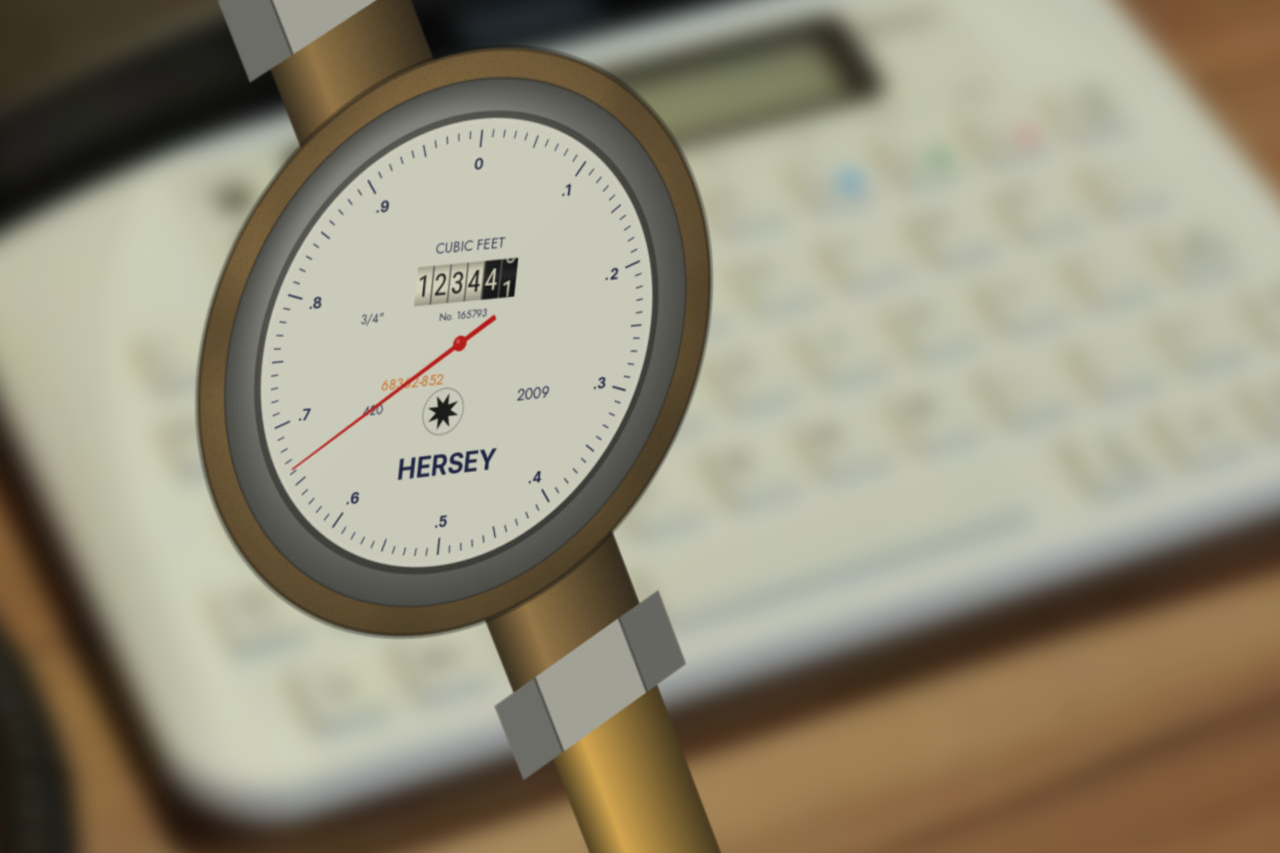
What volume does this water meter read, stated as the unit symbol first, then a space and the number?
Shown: ft³ 123440.66
